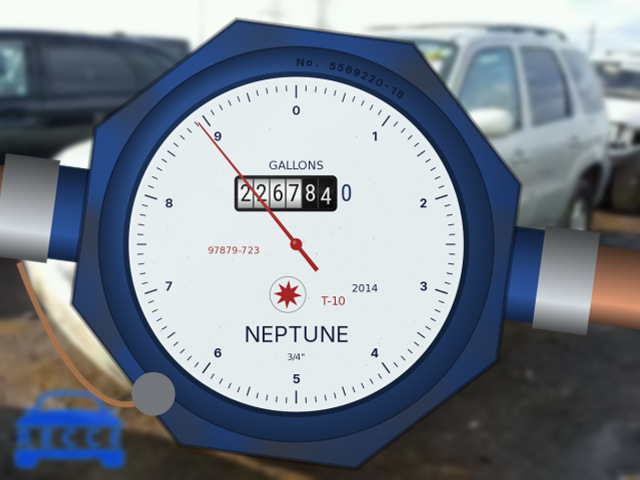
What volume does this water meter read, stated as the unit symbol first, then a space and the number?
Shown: gal 2267838.9
